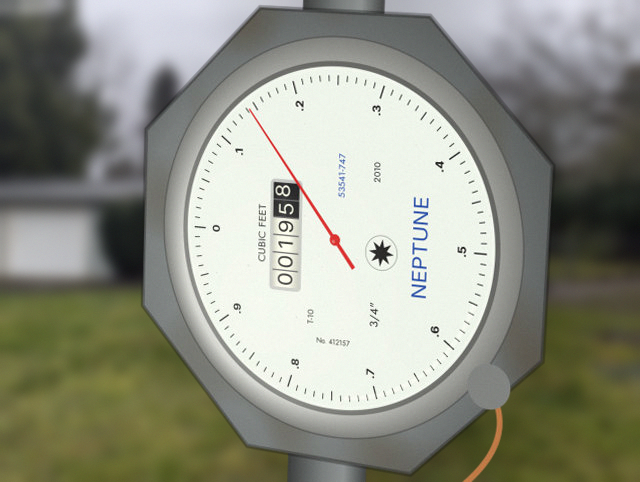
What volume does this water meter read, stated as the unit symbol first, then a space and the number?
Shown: ft³ 1958.14
